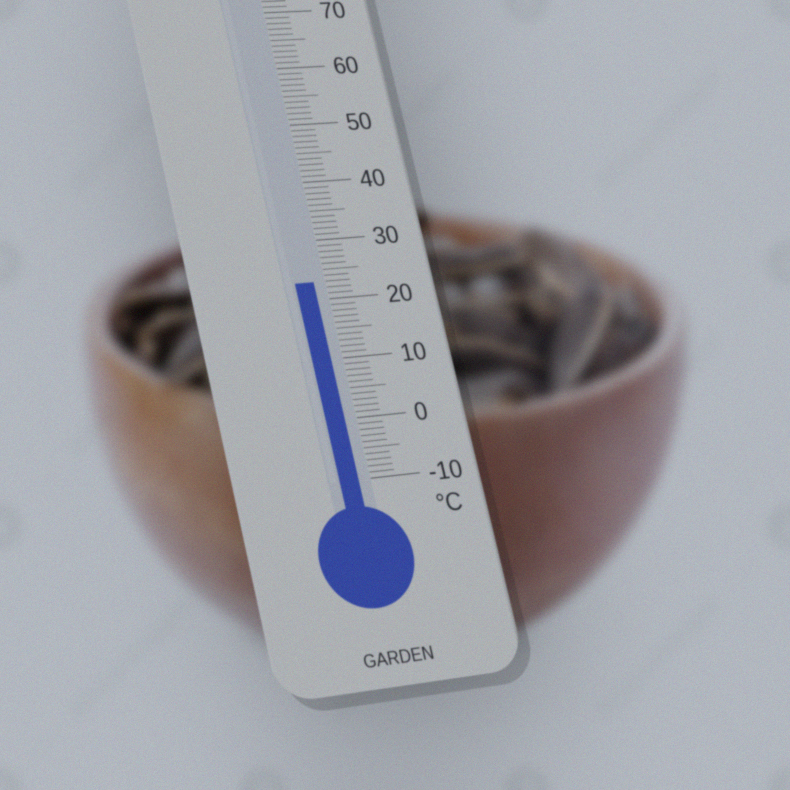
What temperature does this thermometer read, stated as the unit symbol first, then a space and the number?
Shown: °C 23
